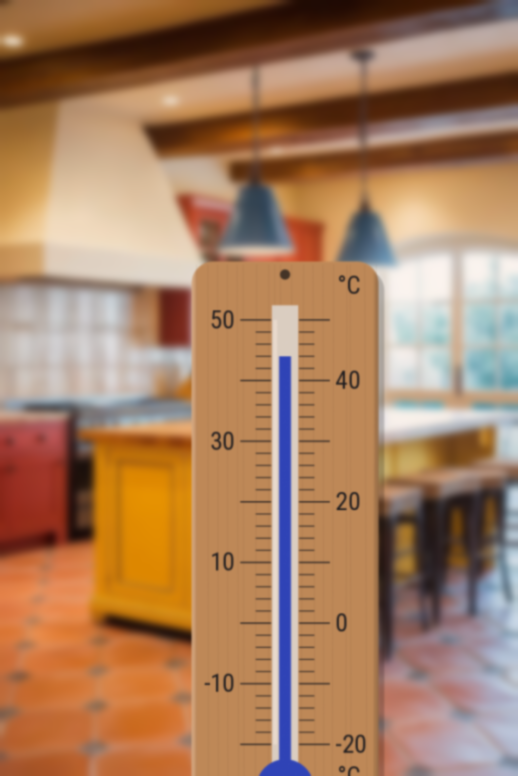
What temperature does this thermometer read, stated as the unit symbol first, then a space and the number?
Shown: °C 44
